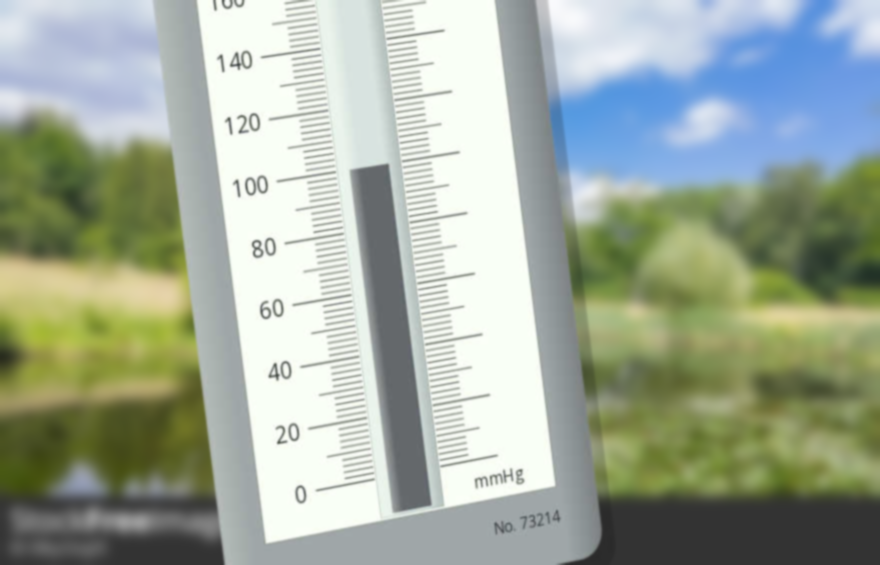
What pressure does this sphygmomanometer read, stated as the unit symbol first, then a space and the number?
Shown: mmHg 100
